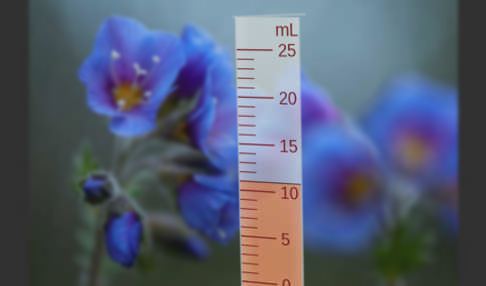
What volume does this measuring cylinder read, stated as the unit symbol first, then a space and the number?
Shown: mL 11
